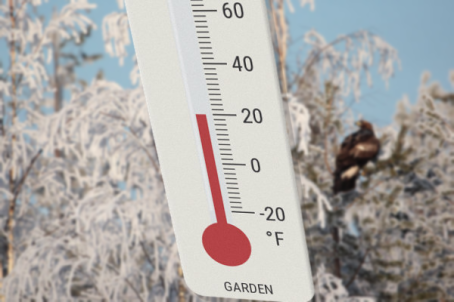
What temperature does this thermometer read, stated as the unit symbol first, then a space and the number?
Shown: °F 20
